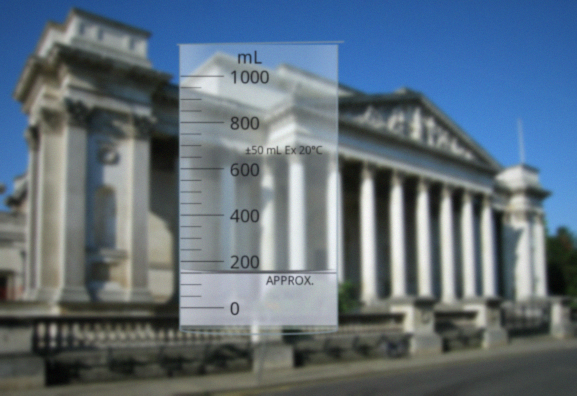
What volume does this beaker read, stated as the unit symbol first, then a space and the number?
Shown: mL 150
